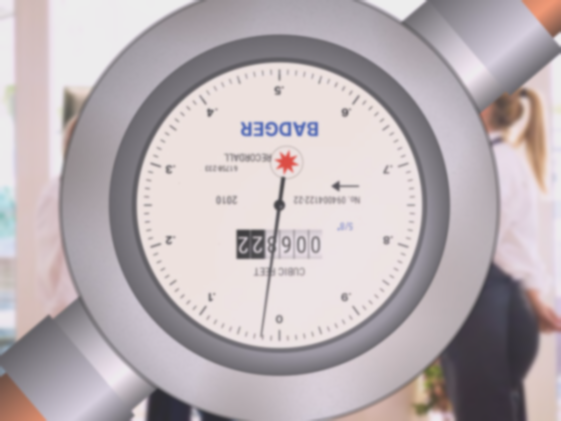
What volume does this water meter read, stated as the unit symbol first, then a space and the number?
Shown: ft³ 6822.02
